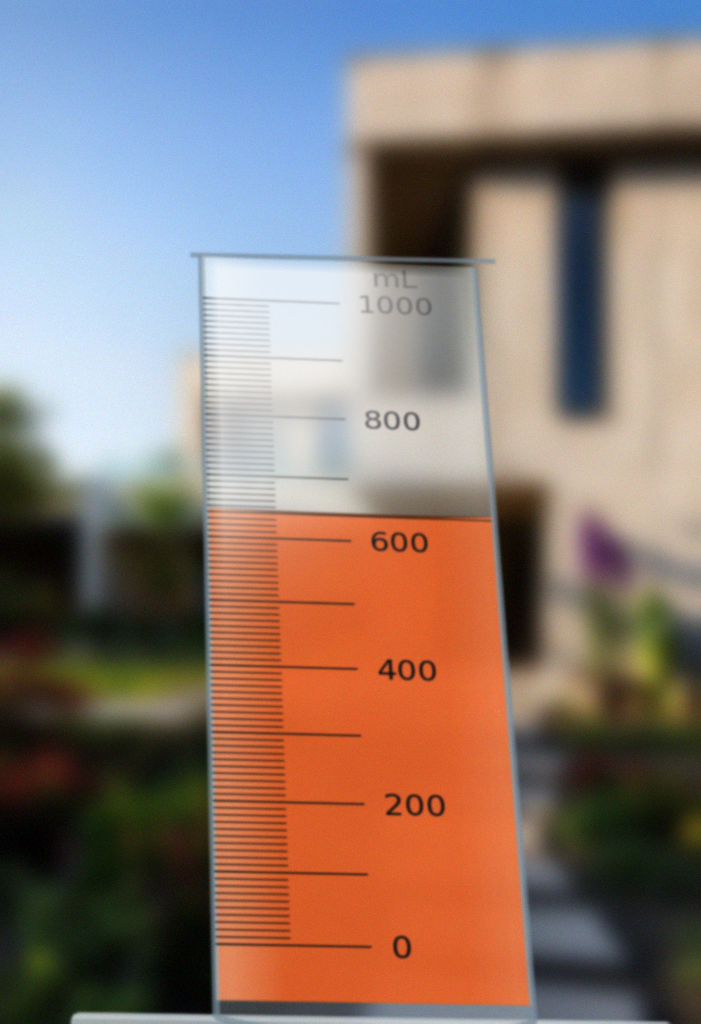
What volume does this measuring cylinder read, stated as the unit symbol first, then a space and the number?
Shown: mL 640
